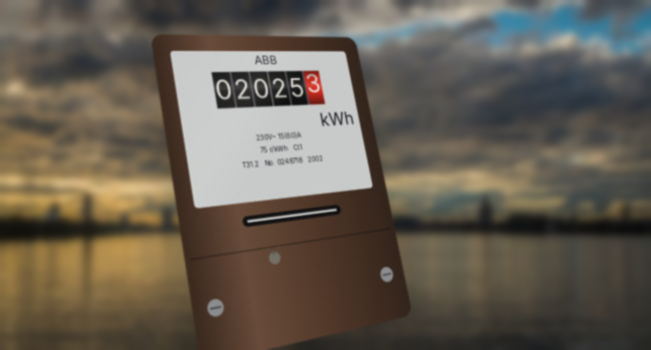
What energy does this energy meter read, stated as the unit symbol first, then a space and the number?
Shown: kWh 2025.3
